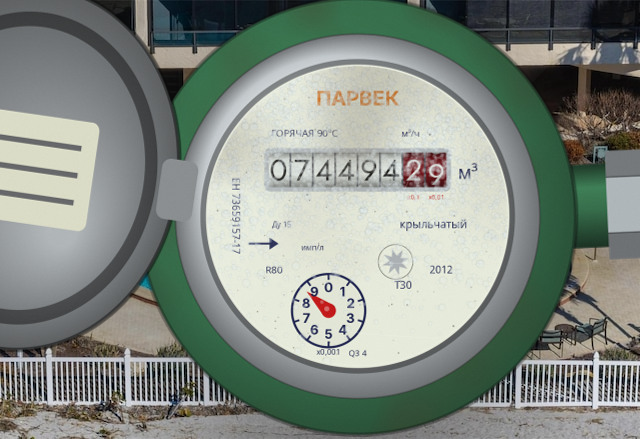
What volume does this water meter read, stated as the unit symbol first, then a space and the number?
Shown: m³ 74494.288
